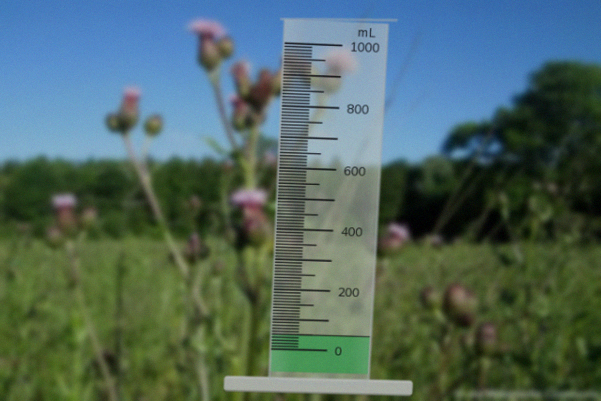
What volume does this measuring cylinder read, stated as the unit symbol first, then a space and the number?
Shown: mL 50
